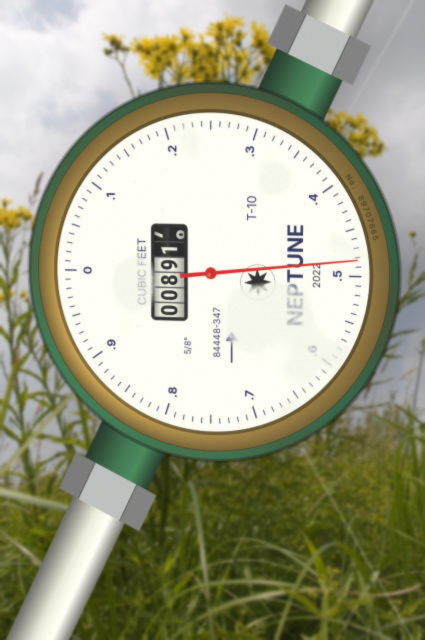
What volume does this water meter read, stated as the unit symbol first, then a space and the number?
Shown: ft³ 8917.48
